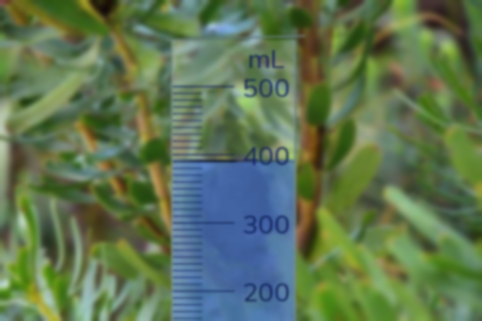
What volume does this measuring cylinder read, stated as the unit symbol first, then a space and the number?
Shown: mL 390
